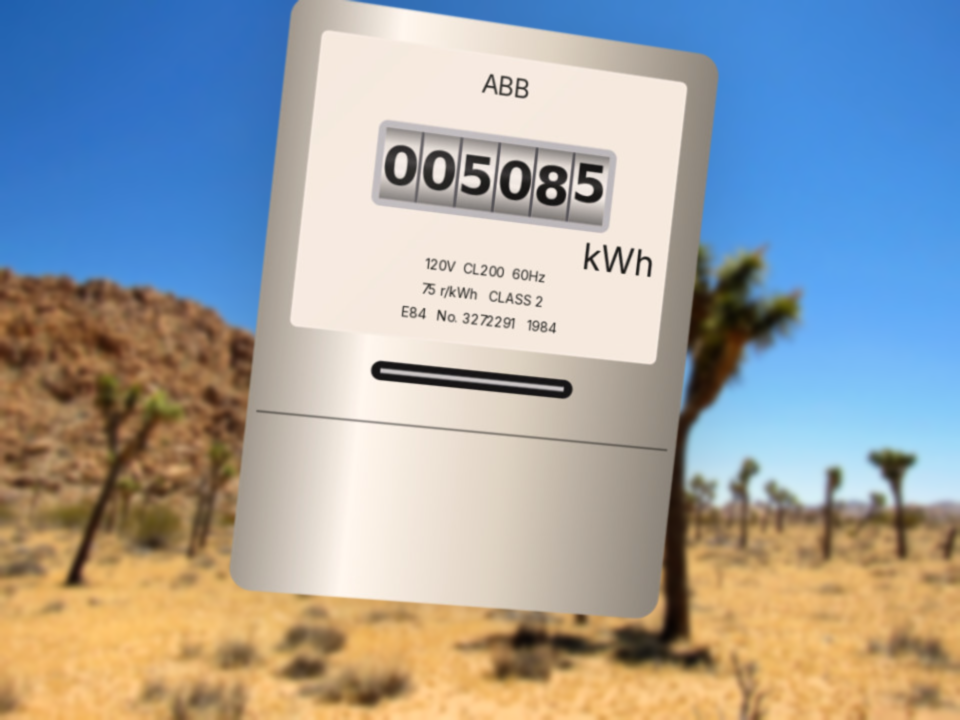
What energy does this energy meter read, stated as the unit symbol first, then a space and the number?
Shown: kWh 5085
